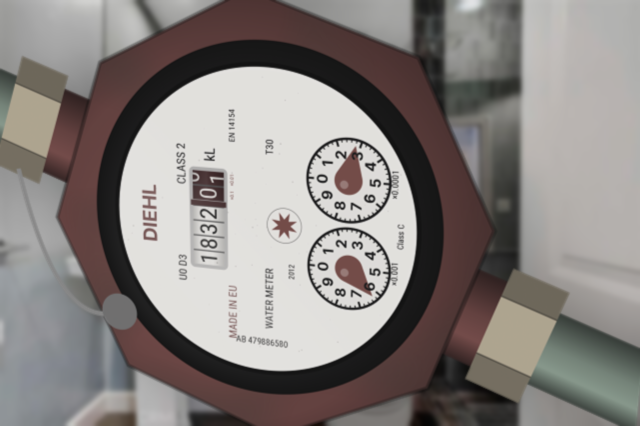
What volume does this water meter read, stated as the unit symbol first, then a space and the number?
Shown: kL 1832.0062
